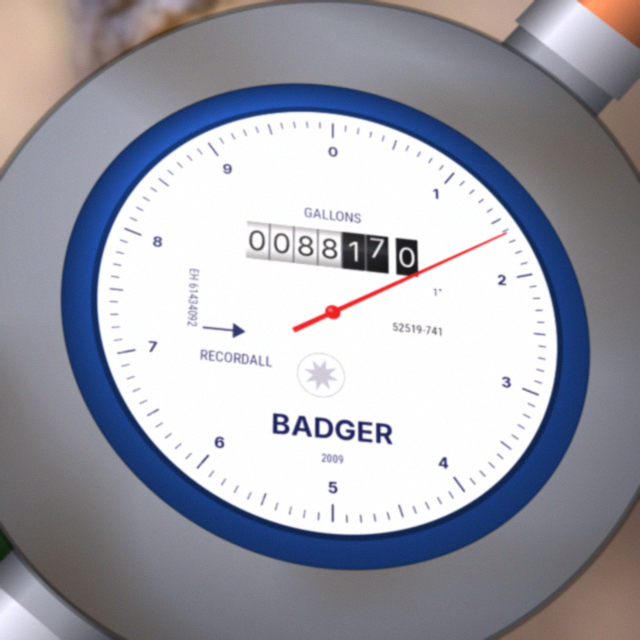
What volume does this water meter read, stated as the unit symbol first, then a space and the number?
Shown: gal 88171.6
